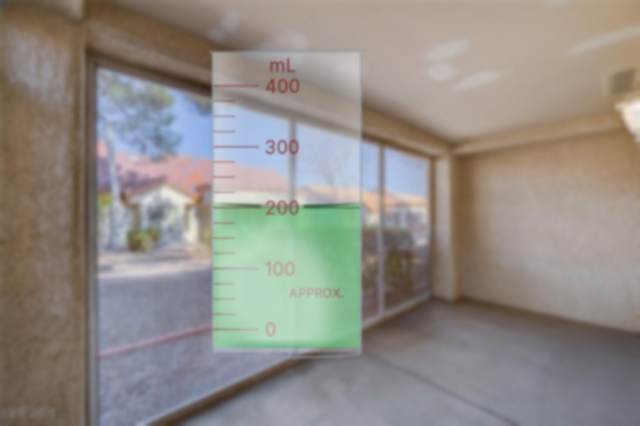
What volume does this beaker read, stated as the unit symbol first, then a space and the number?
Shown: mL 200
